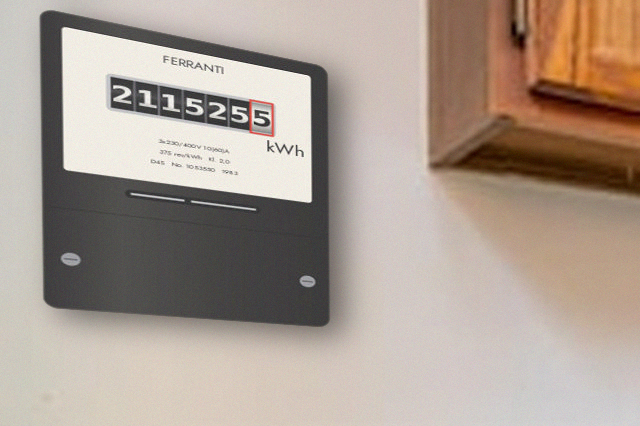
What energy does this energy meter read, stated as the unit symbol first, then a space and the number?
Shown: kWh 211525.5
